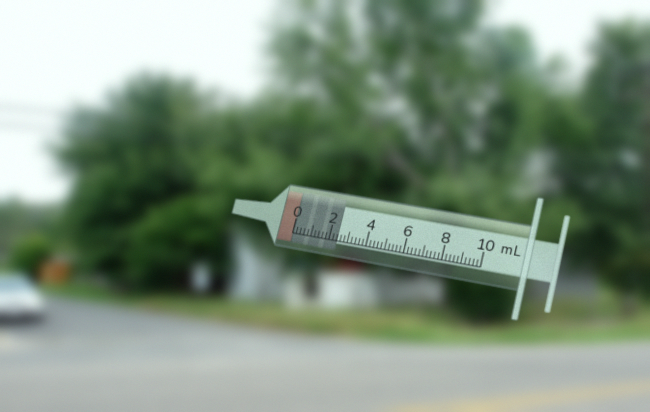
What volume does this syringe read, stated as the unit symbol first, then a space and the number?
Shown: mL 0
